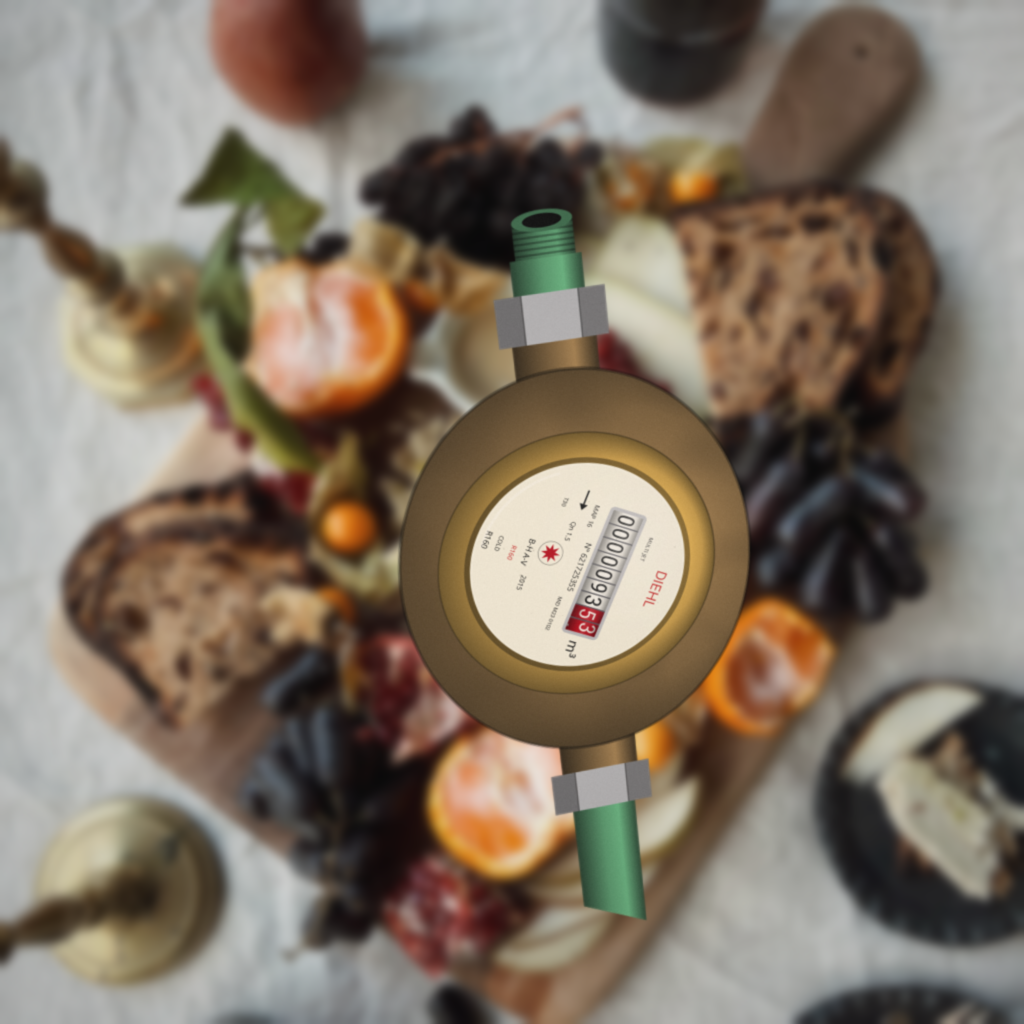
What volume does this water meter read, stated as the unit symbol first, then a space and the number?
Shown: m³ 93.53
